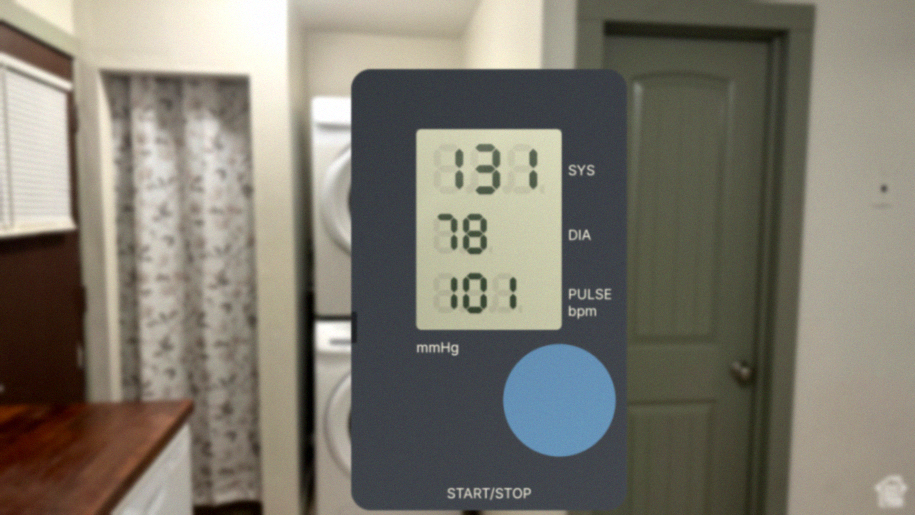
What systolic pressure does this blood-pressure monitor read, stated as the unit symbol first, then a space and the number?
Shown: mmHg 131
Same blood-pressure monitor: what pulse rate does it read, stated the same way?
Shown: bpm 101
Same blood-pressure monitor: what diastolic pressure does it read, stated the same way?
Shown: mmHg 78
